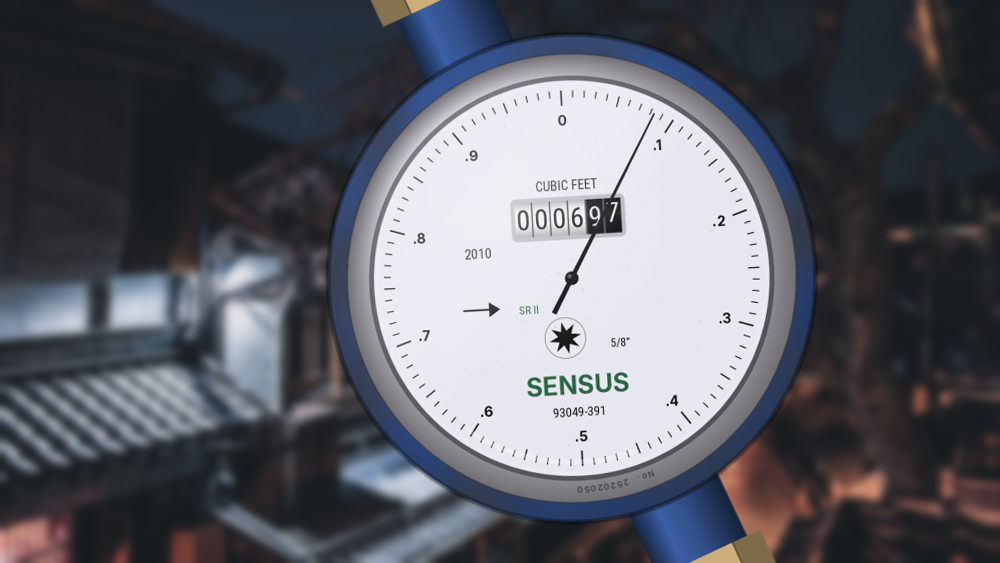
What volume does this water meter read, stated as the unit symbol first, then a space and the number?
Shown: ft³ 697.08
